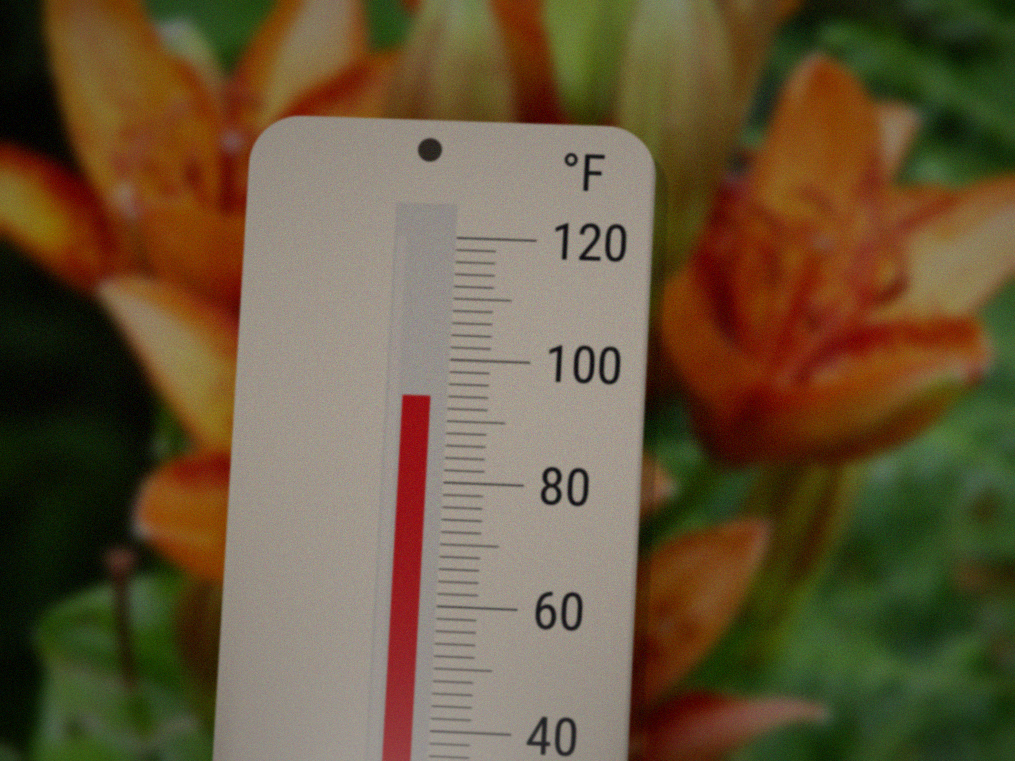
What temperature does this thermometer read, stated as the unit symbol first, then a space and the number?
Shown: °F 94
